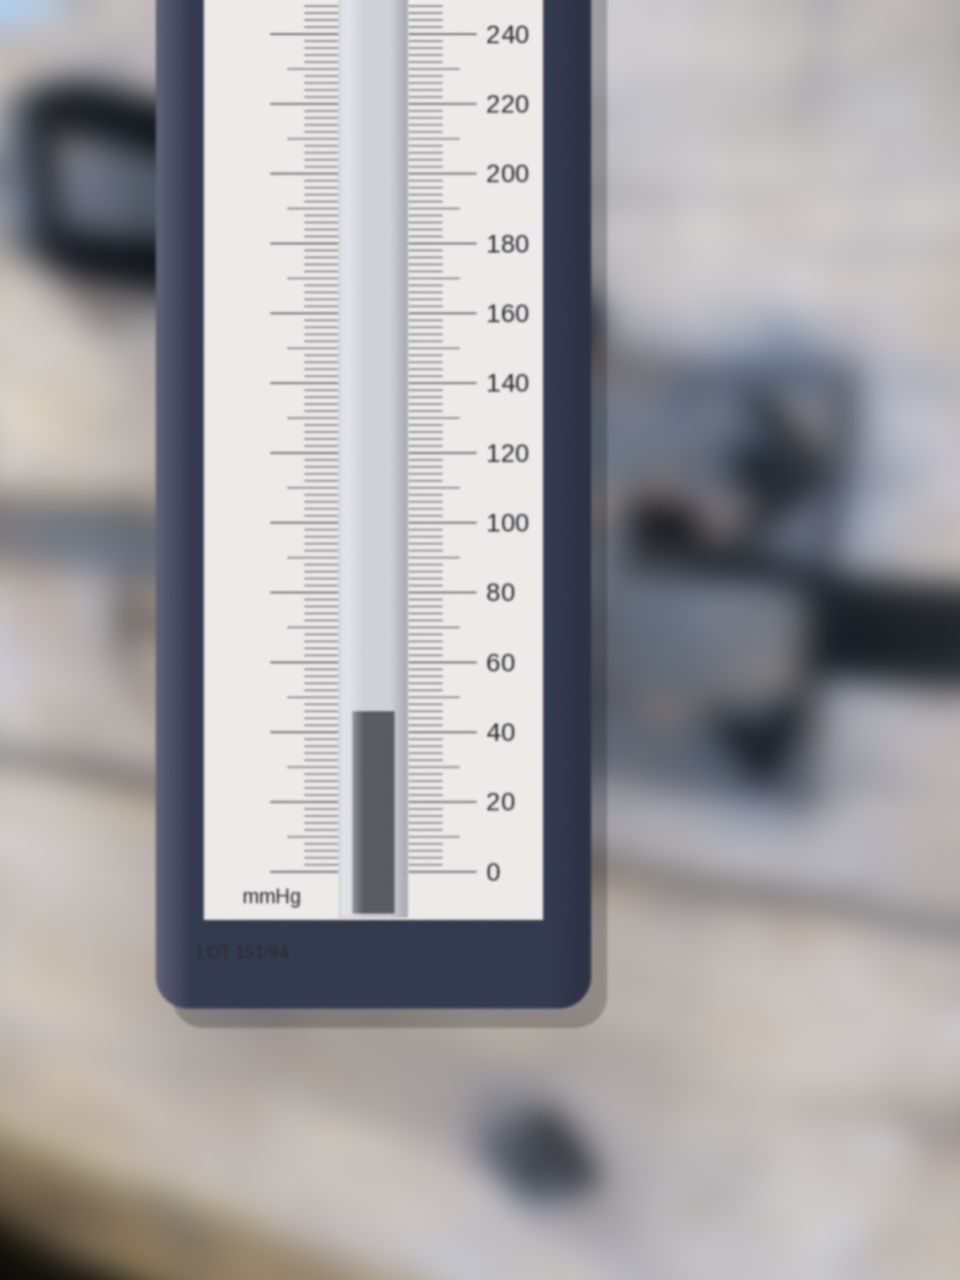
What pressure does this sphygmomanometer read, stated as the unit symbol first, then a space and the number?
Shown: mmHg 46
